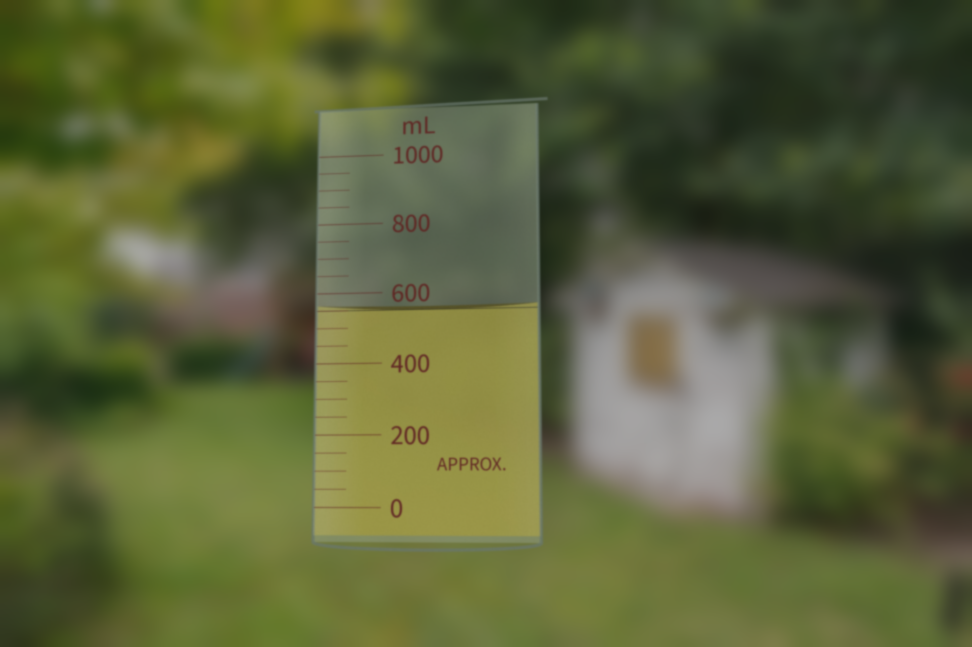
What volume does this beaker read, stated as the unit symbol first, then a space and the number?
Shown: mL 550
